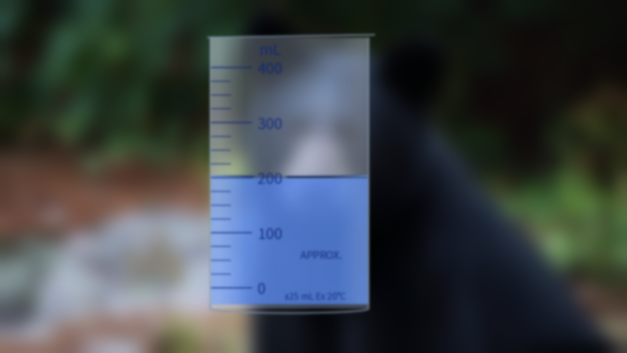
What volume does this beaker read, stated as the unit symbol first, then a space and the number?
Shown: mL 200
